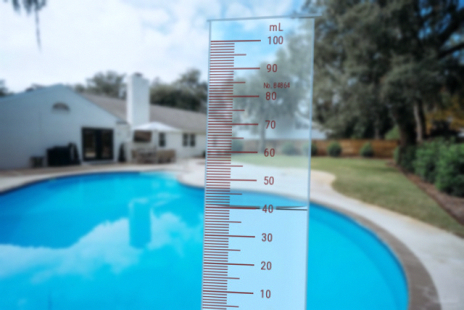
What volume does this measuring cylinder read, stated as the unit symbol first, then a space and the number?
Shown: mL 40
